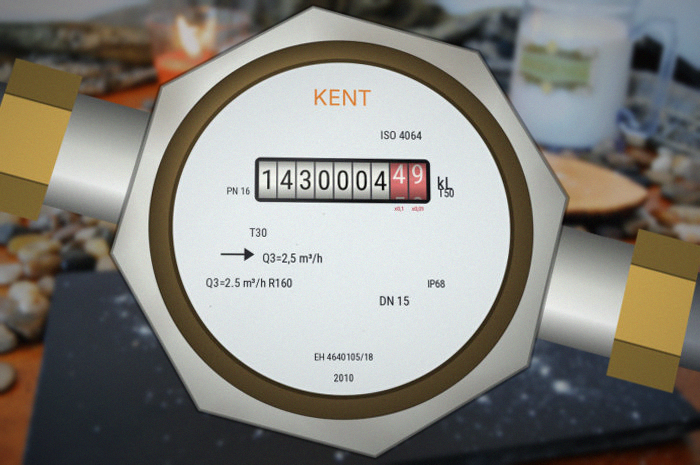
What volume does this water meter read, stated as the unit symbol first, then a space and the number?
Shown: kL 1430004.49
